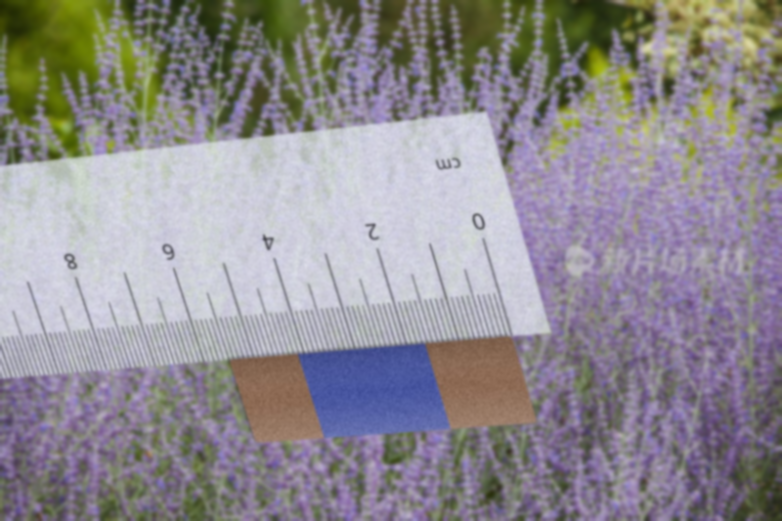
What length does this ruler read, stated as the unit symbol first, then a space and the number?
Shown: cm 5.5
